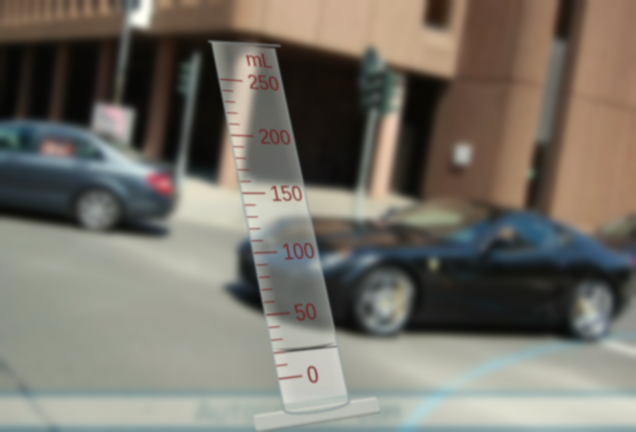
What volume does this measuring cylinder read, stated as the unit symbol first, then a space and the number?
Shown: mL 20
